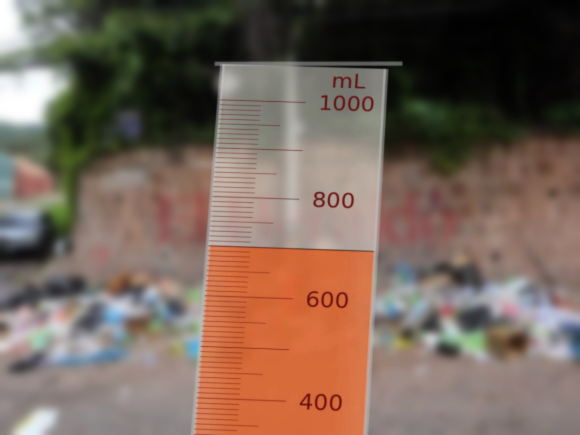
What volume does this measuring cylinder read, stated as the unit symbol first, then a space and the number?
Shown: mL 700
